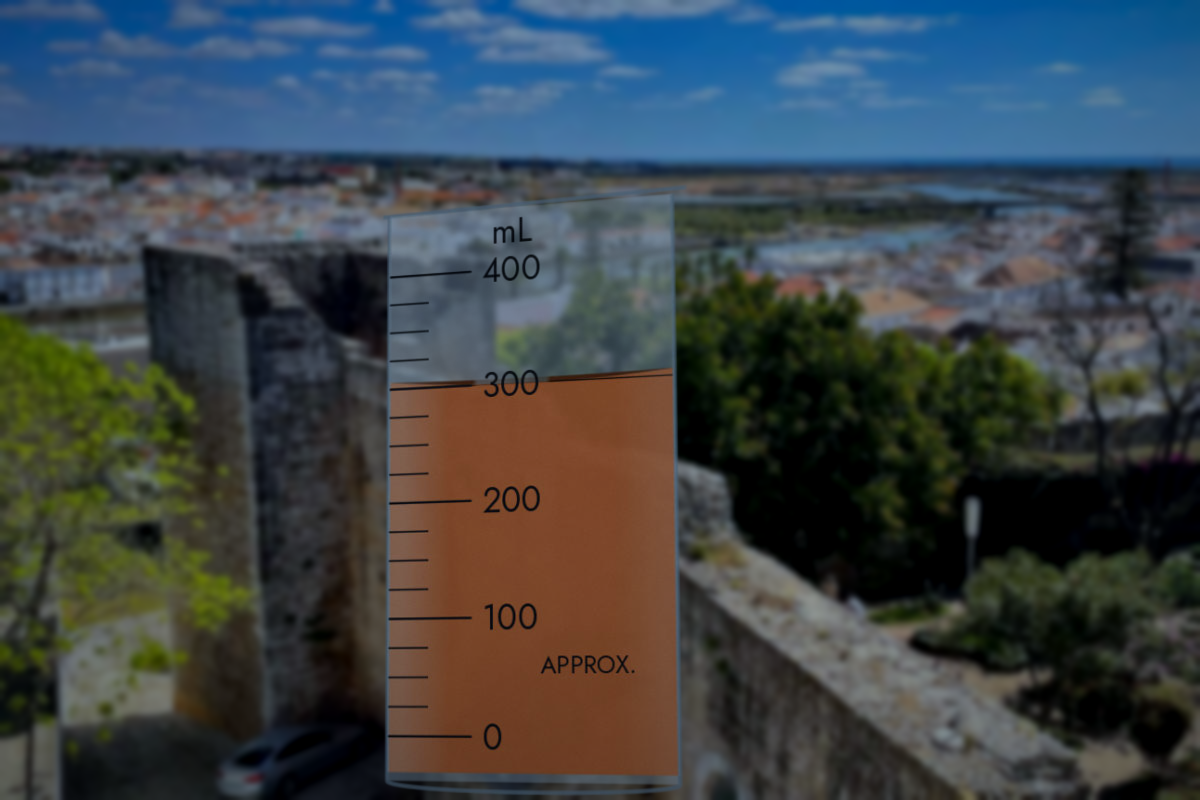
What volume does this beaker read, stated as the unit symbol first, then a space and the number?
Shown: mL 300
